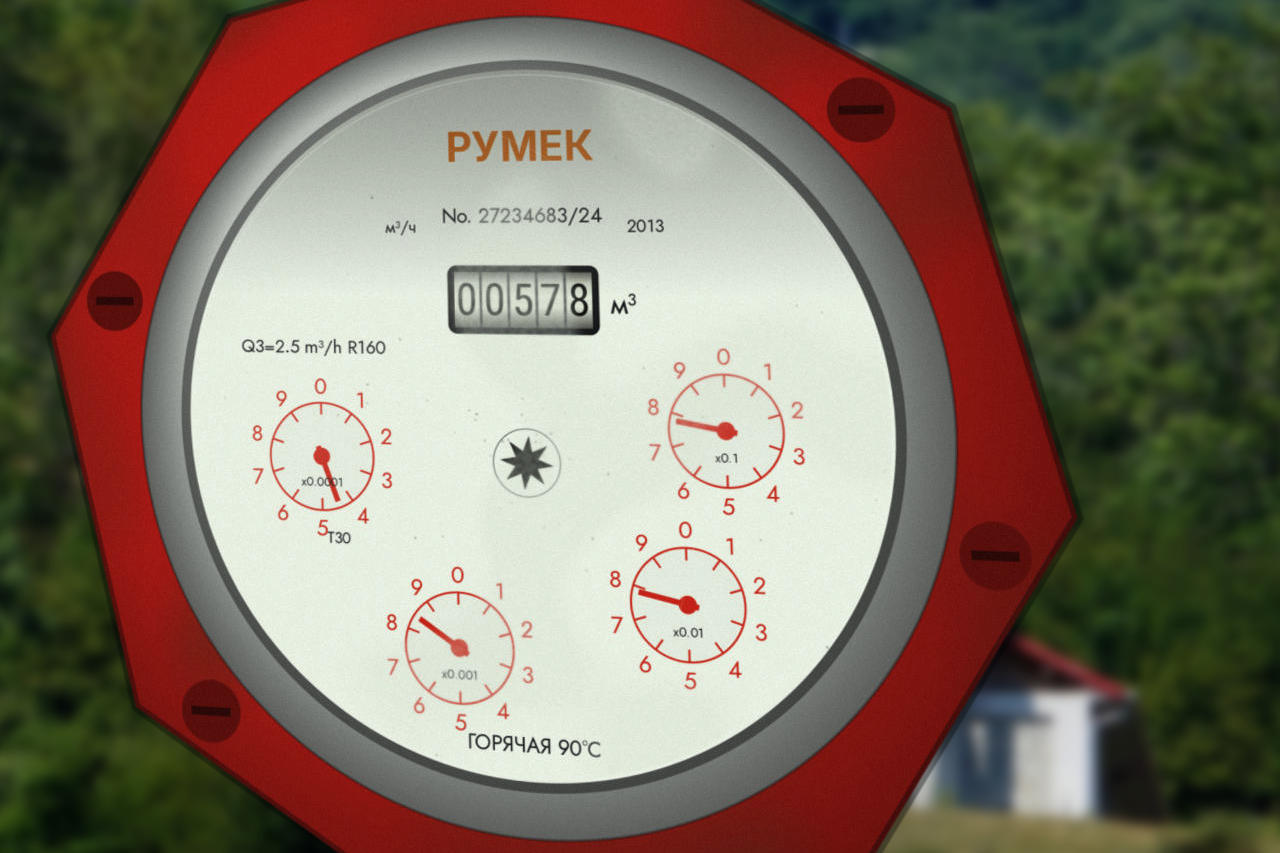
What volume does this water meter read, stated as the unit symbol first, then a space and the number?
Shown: m³ 578.7784
